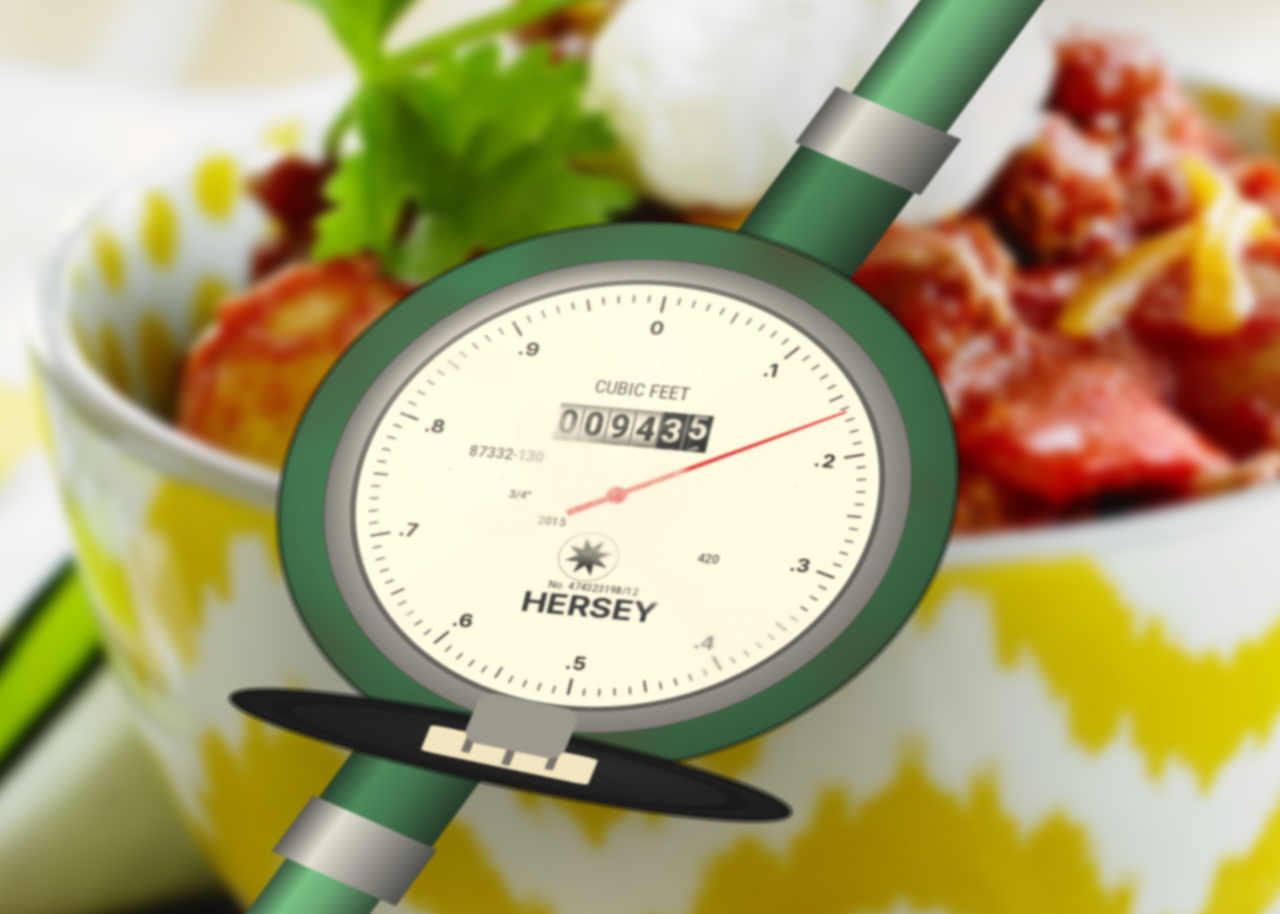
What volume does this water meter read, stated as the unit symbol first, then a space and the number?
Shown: ft³ 9435.16
